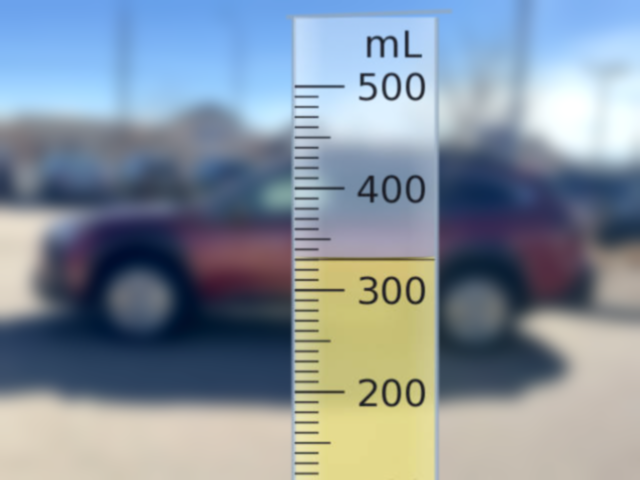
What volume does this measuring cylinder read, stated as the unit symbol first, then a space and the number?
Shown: mL 330
